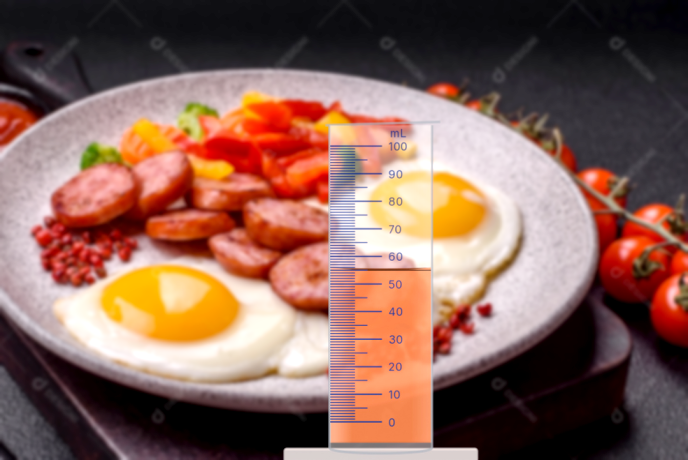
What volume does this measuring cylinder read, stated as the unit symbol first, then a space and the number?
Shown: mL 55
